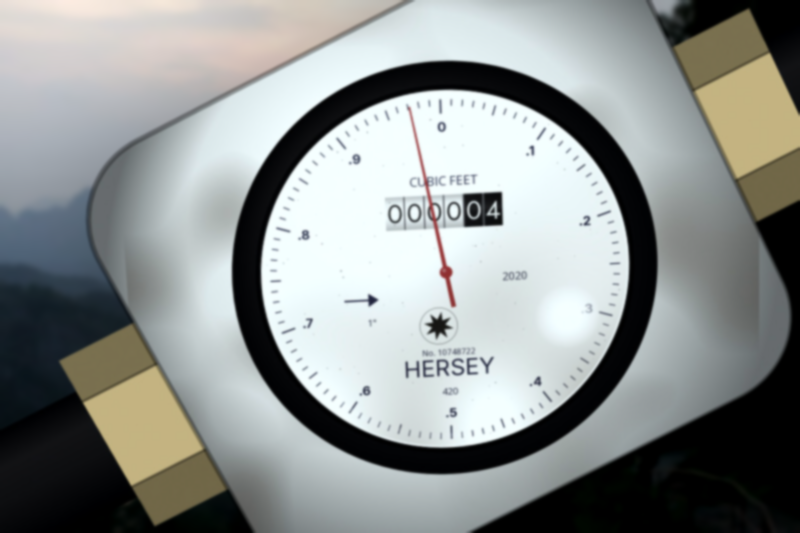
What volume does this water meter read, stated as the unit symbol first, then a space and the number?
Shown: ft³ 3.97
